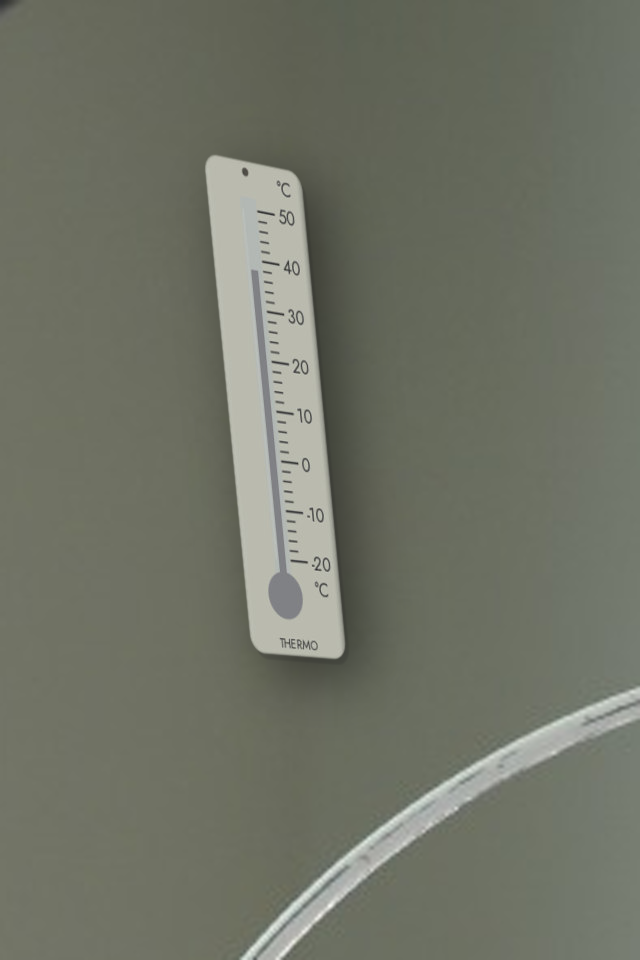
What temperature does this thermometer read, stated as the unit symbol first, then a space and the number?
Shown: °C 38
